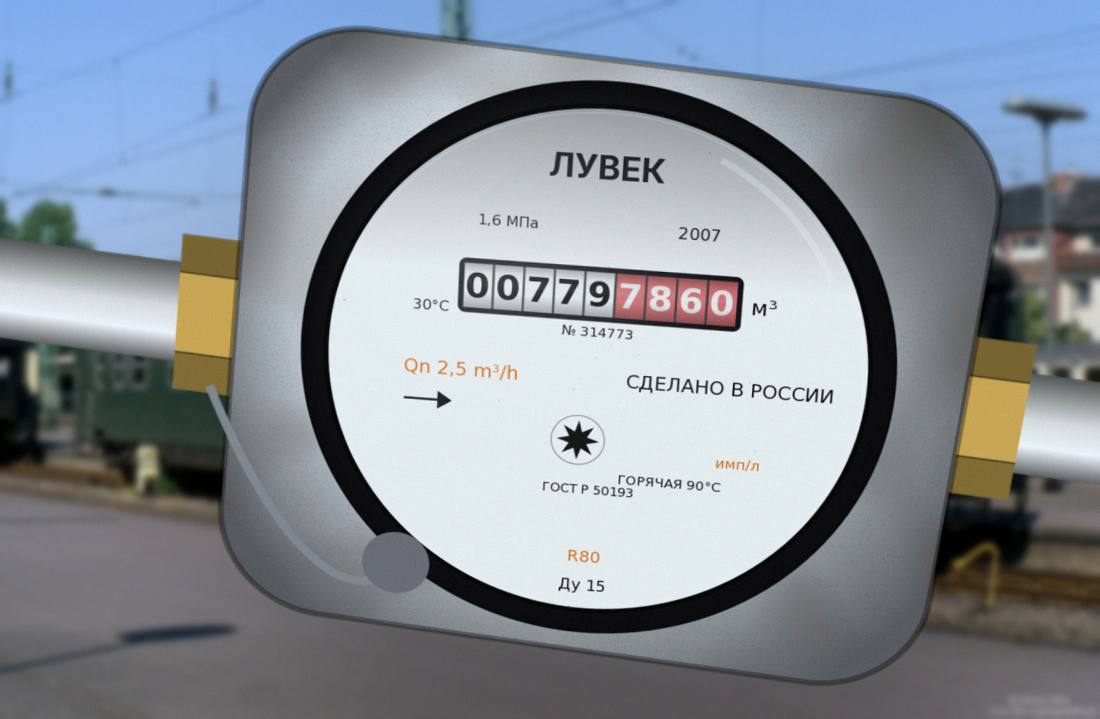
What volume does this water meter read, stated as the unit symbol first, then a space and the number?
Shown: m³ 779.7860
